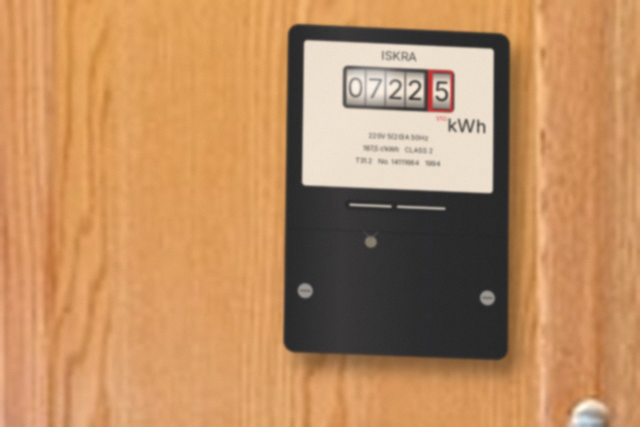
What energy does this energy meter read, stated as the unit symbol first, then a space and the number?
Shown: kWh 722.5
